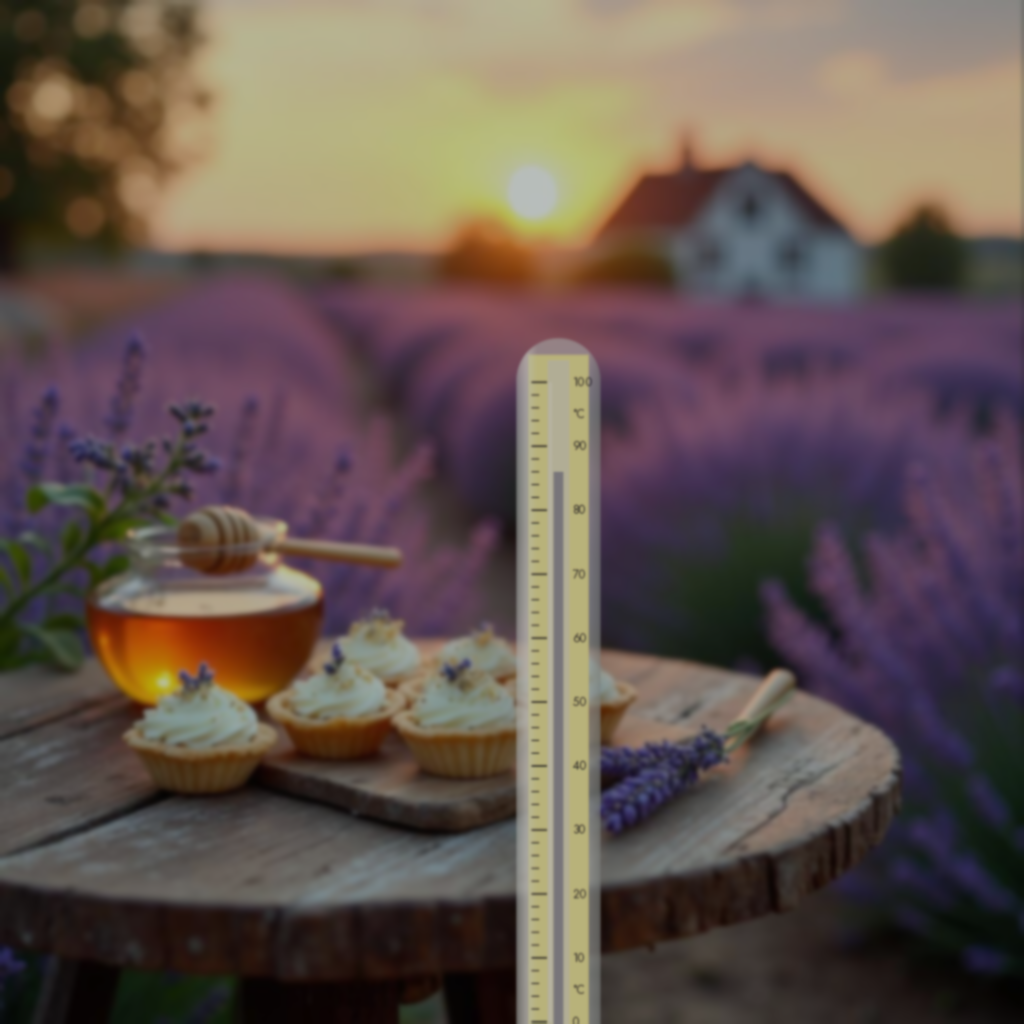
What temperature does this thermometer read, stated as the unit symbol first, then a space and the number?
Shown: °C 86
